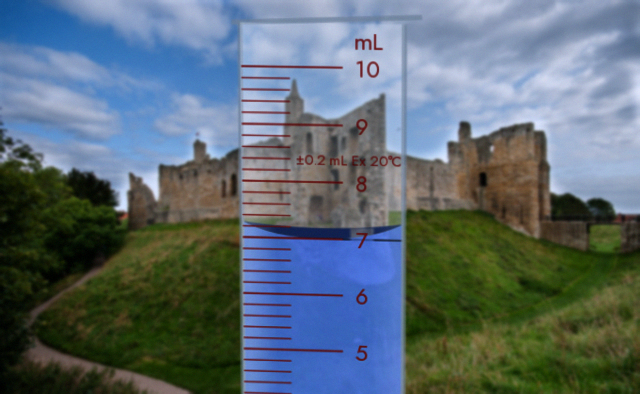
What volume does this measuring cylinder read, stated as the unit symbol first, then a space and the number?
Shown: mL 7
